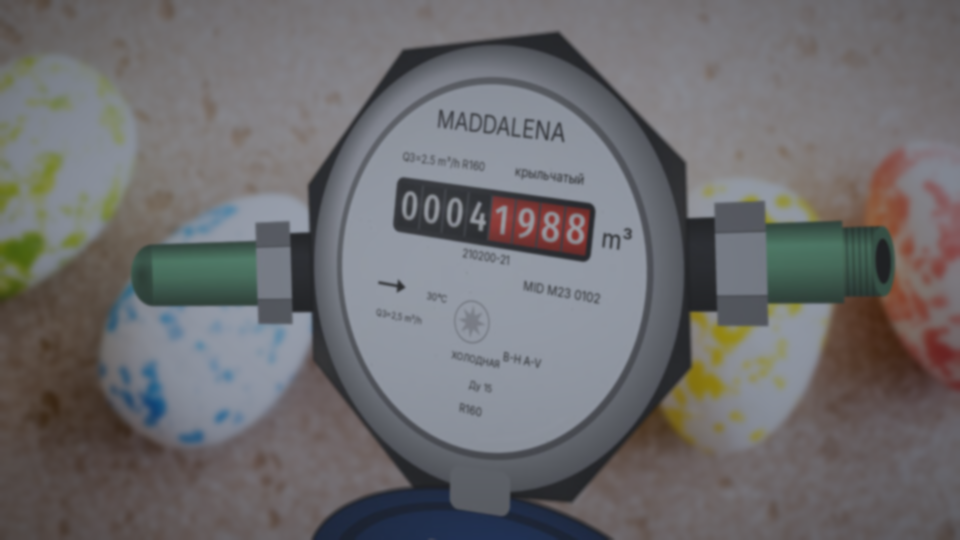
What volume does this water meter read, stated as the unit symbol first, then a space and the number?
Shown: m³ 4.1988
